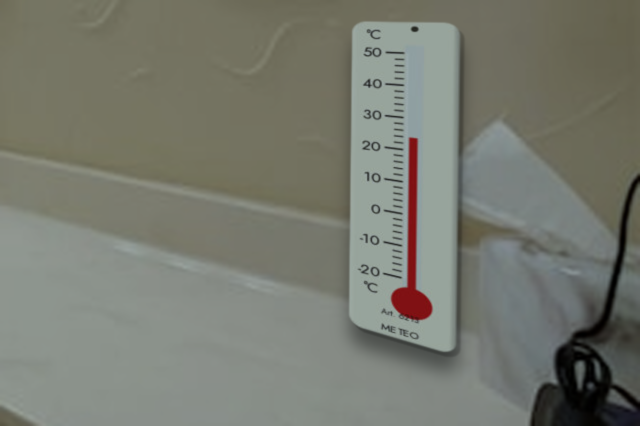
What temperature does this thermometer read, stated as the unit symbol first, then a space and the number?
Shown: °C 24
